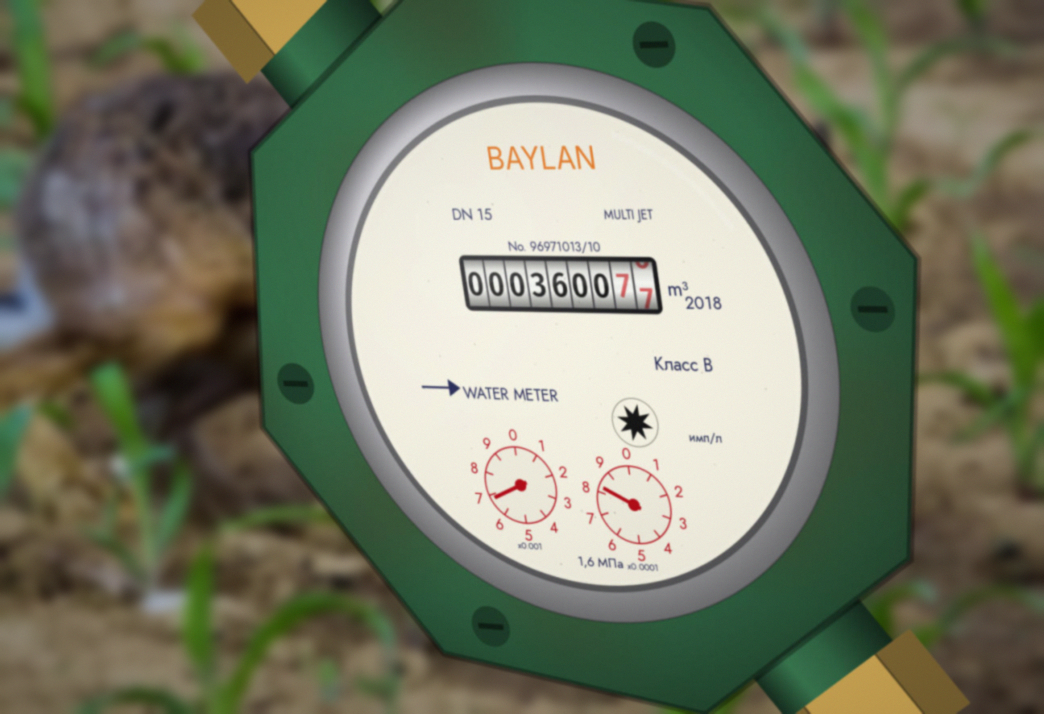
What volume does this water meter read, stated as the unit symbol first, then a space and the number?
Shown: m³ 3600.7668
